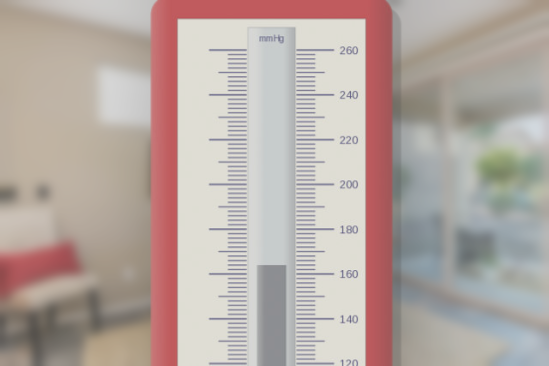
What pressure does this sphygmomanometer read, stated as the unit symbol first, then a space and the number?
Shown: mmHg 164
